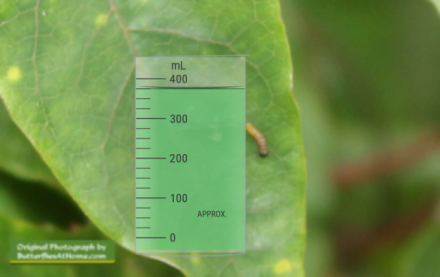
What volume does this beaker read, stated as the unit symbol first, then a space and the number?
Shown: mL 375
